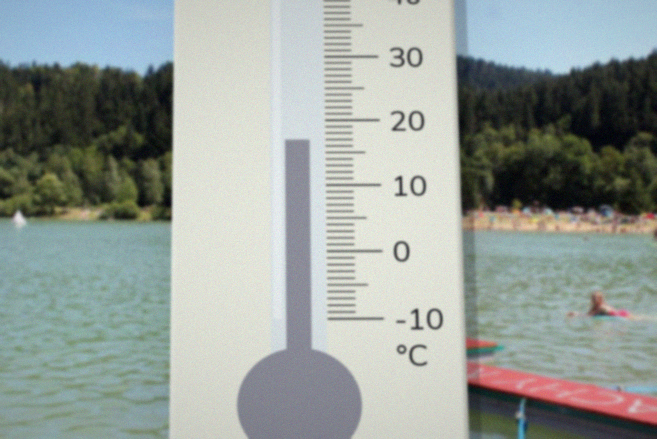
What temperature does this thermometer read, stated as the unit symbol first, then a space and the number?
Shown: °C 17
